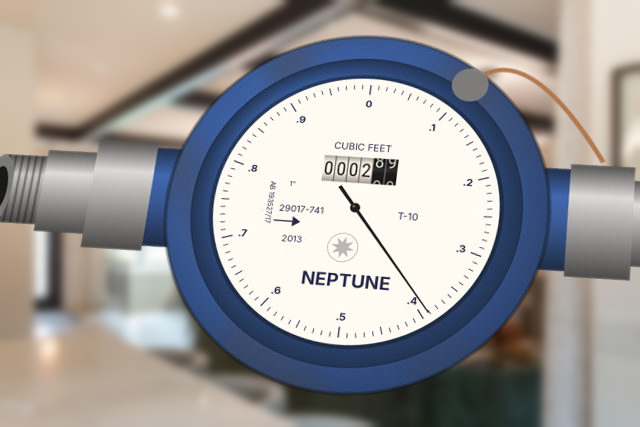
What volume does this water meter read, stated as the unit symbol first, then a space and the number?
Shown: ft³ 289.39
